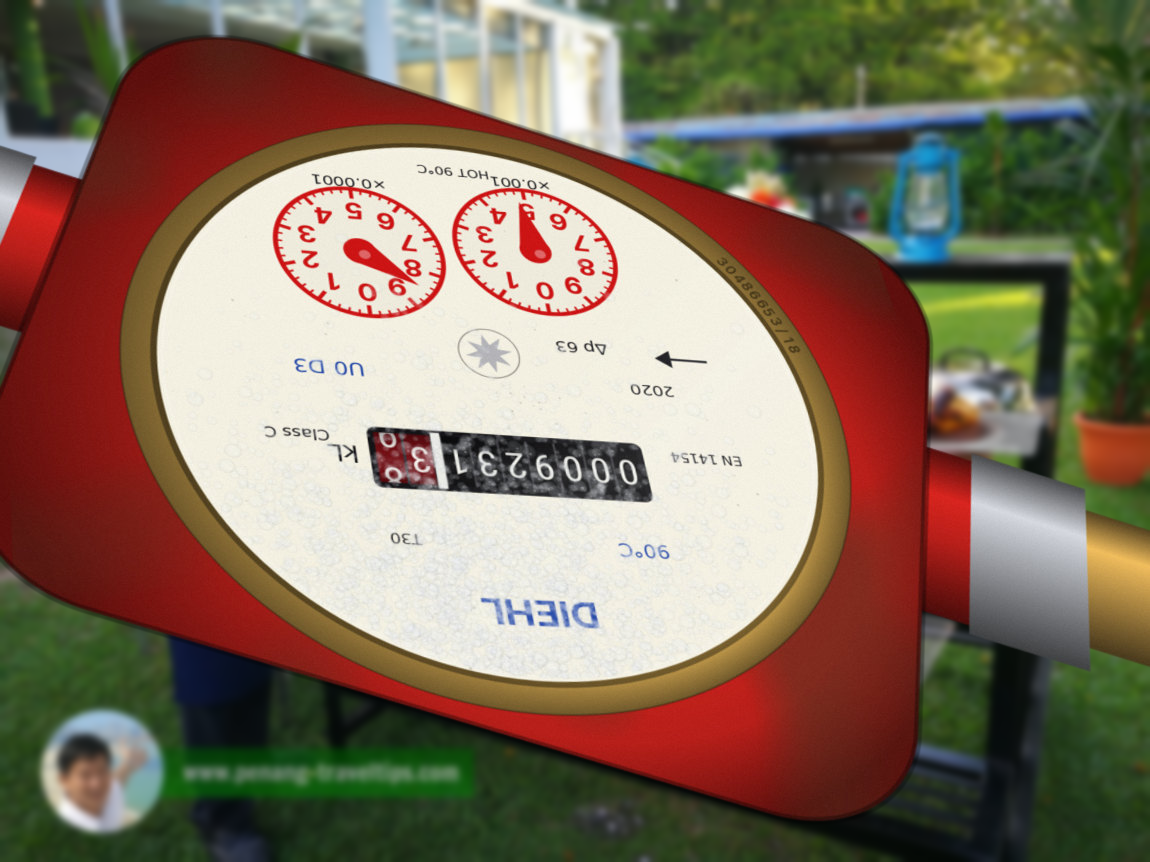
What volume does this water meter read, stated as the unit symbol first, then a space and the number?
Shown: kL 9231.3848
